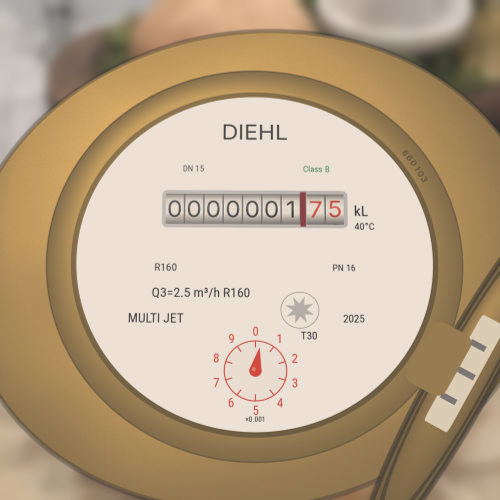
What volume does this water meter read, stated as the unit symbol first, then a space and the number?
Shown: kL 1.750
